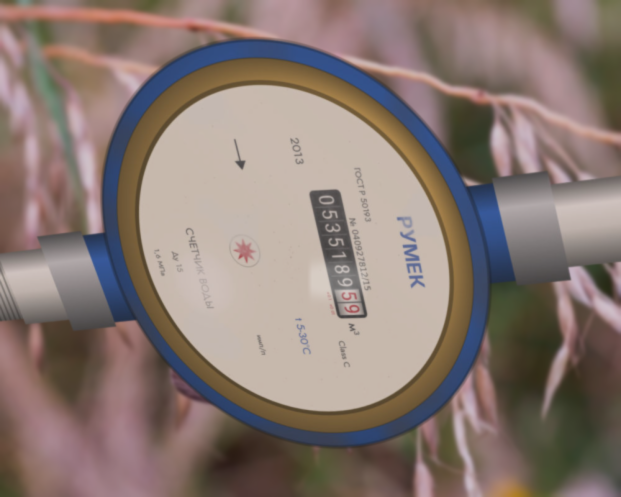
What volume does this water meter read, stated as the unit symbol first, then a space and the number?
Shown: m³ 535189.59
